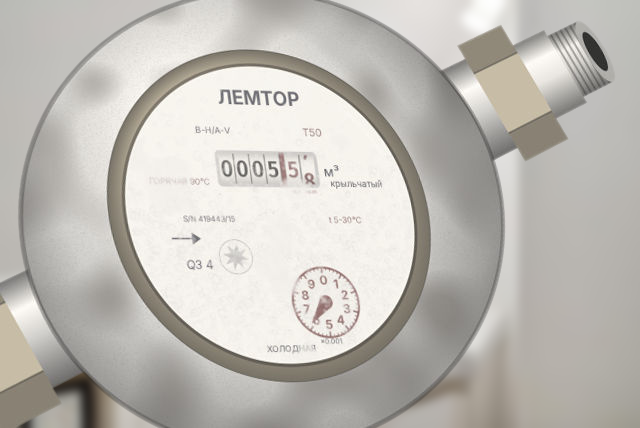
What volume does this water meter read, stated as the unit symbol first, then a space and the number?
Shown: m³ 5.576
